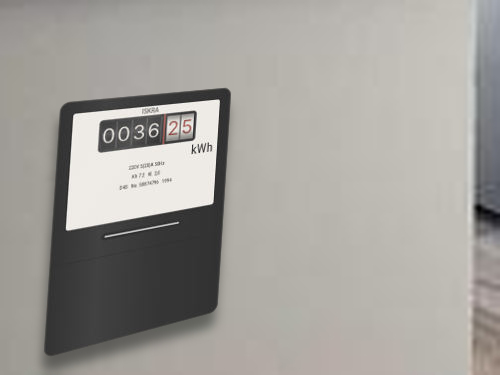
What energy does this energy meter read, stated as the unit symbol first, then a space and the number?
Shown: kWh 36.25
